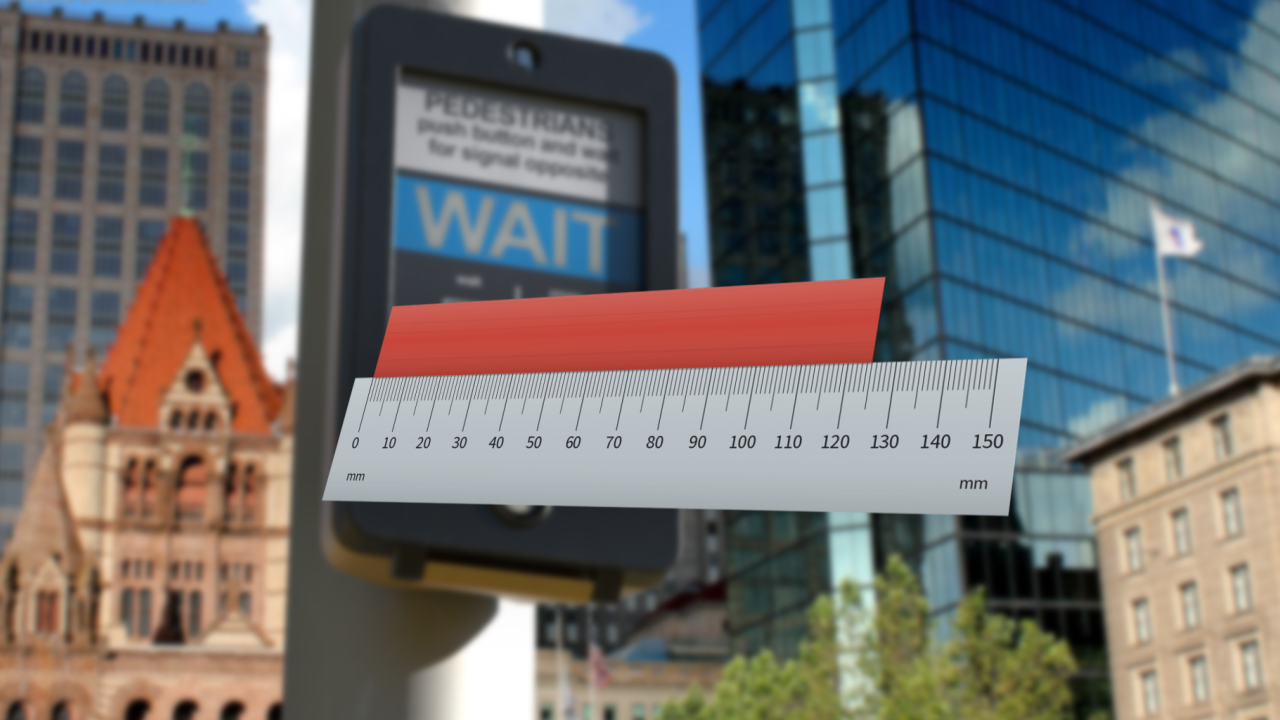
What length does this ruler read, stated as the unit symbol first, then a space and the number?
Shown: mm 125
